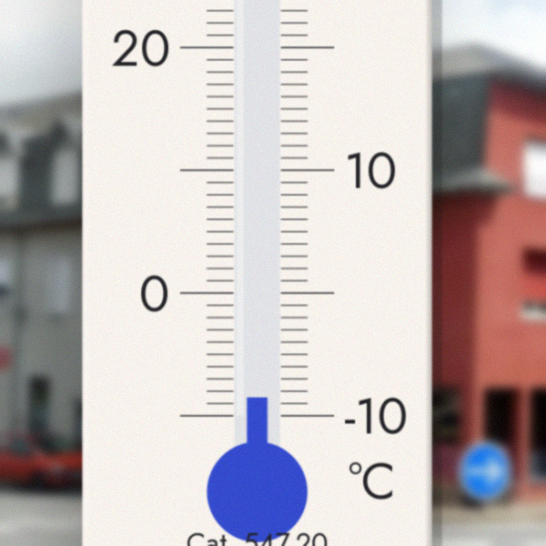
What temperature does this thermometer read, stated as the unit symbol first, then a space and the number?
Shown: °C -8.5
